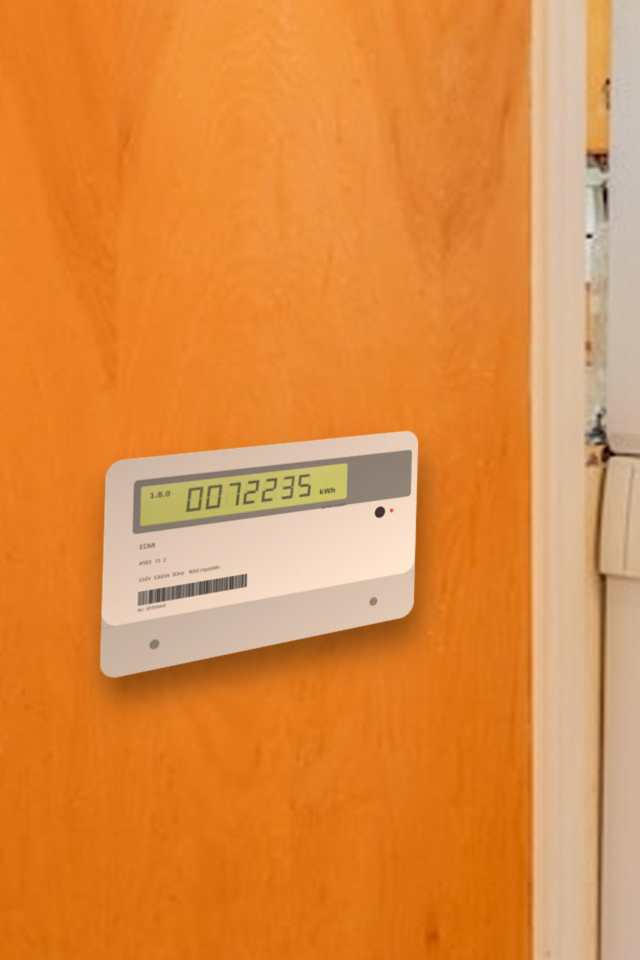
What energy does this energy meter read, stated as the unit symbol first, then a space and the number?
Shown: kWh 72235
